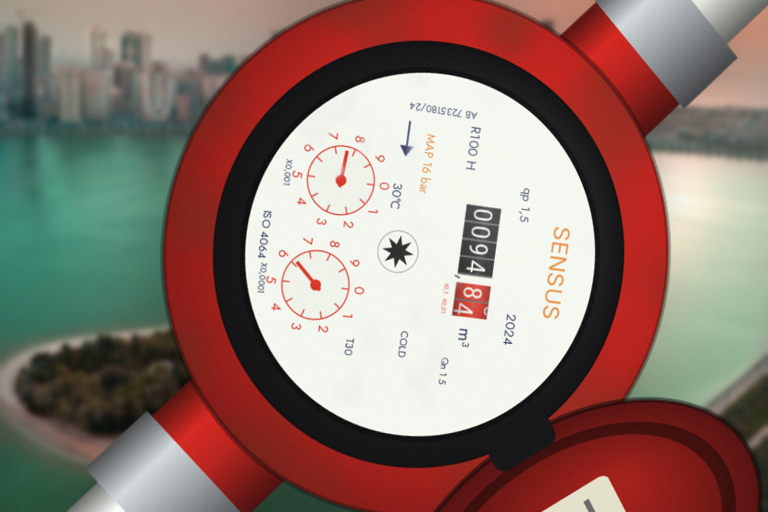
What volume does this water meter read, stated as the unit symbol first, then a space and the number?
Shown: m³ 94.8376
